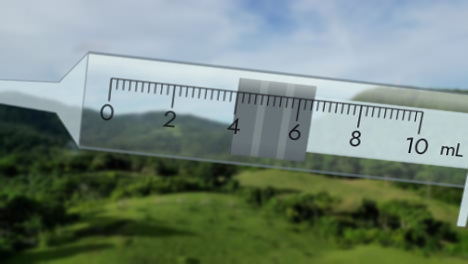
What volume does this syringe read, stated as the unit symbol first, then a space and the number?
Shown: mL 4
